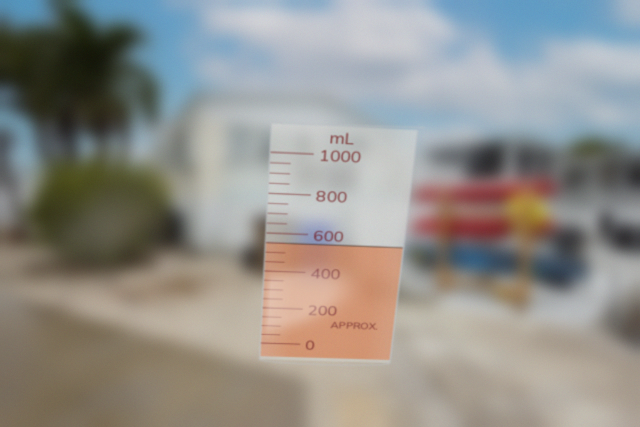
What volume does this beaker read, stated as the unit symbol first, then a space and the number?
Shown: mL 550
